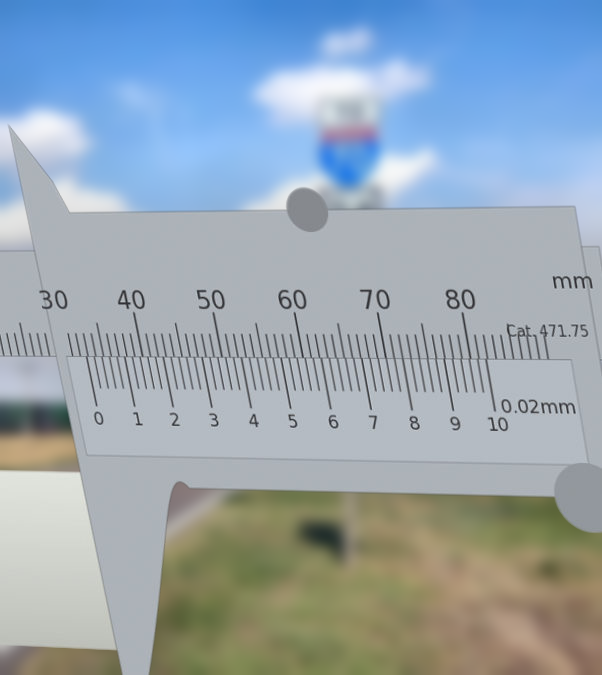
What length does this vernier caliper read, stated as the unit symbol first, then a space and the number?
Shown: mm 32.8
